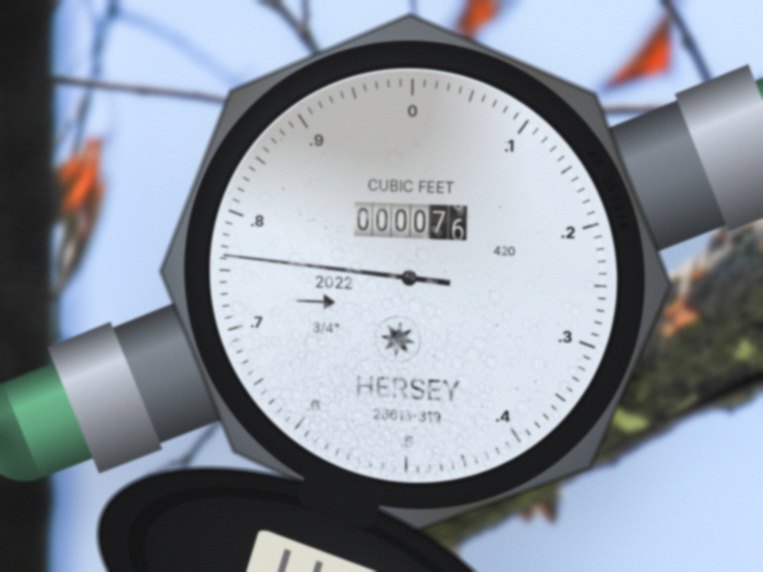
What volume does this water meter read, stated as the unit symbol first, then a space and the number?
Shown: ft³ 75.76
